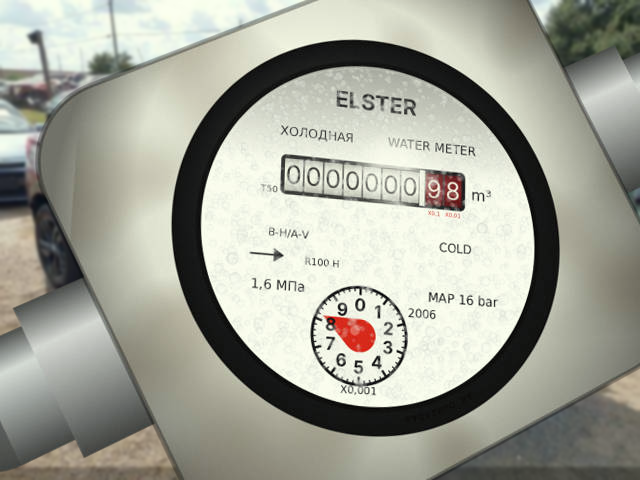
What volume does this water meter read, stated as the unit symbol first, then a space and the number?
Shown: m³ 0.988
